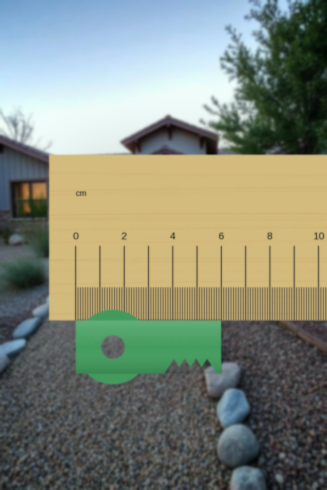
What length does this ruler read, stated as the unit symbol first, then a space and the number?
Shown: cm 6
